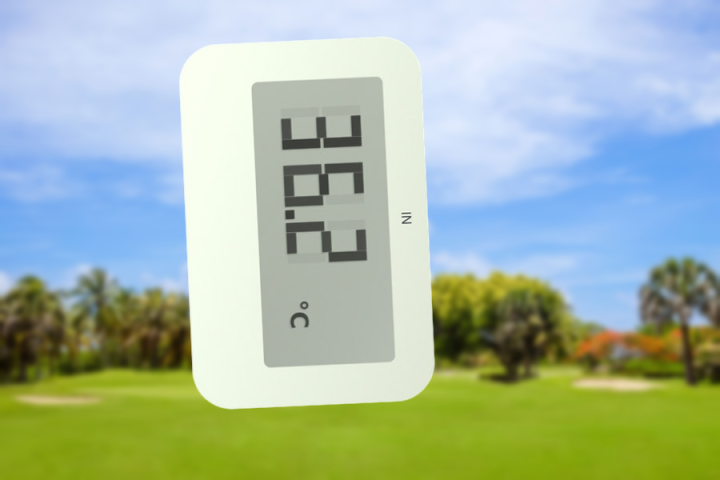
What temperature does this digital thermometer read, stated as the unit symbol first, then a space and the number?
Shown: °C 36.2
